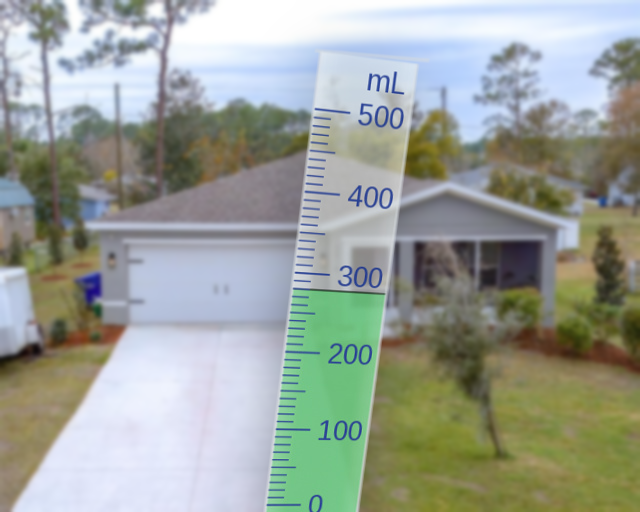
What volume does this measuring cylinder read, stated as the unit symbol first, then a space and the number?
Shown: mL 280
